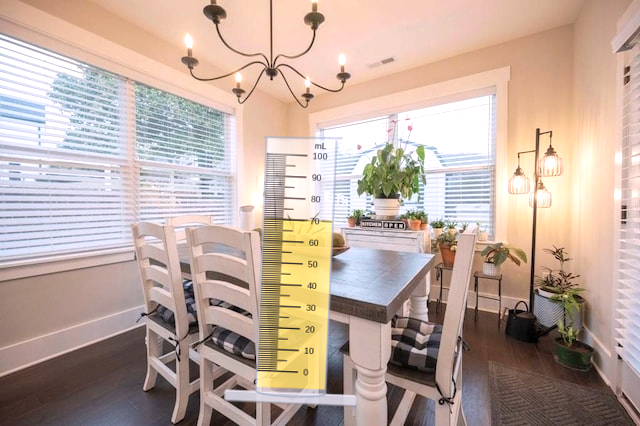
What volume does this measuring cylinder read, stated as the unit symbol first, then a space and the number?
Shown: mL 70
